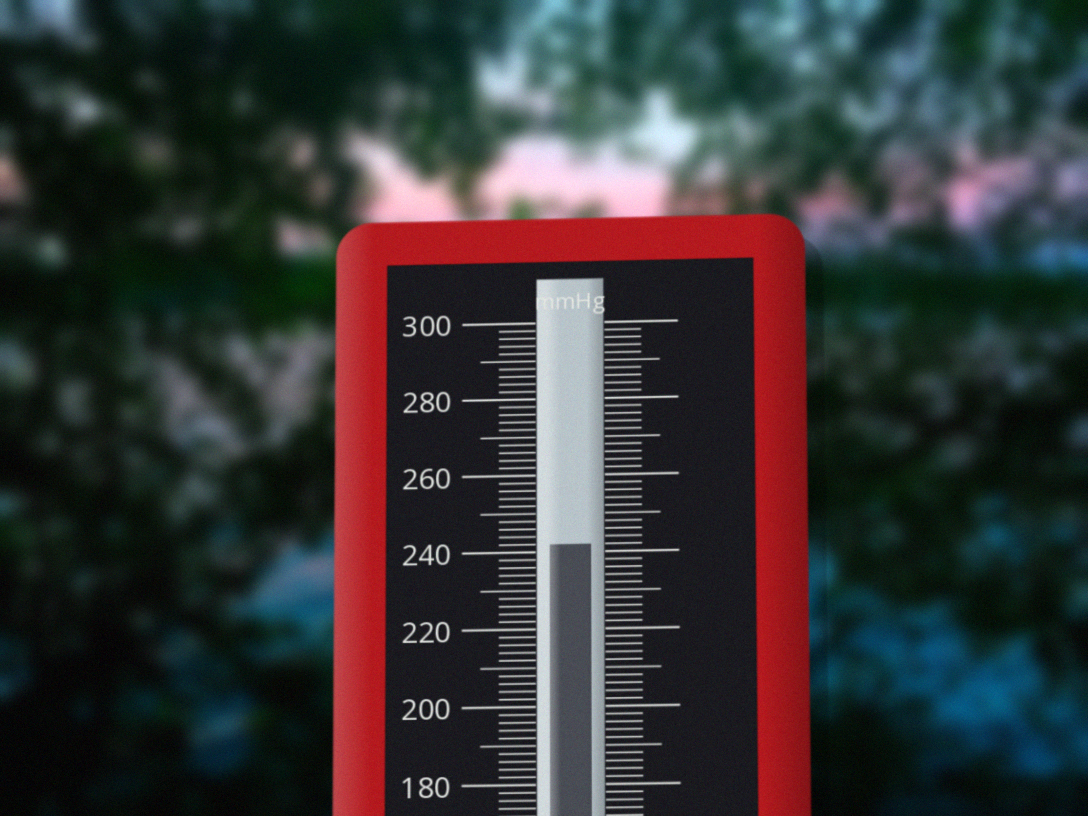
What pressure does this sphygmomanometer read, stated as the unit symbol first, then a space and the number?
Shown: mmHg 242
